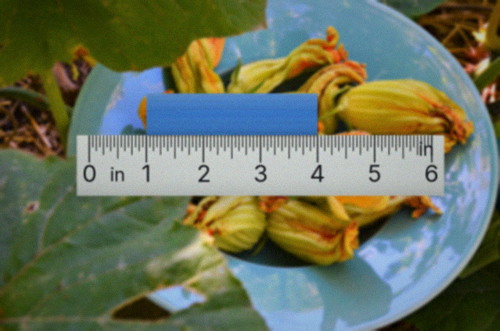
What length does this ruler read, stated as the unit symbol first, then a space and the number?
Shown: in 3
